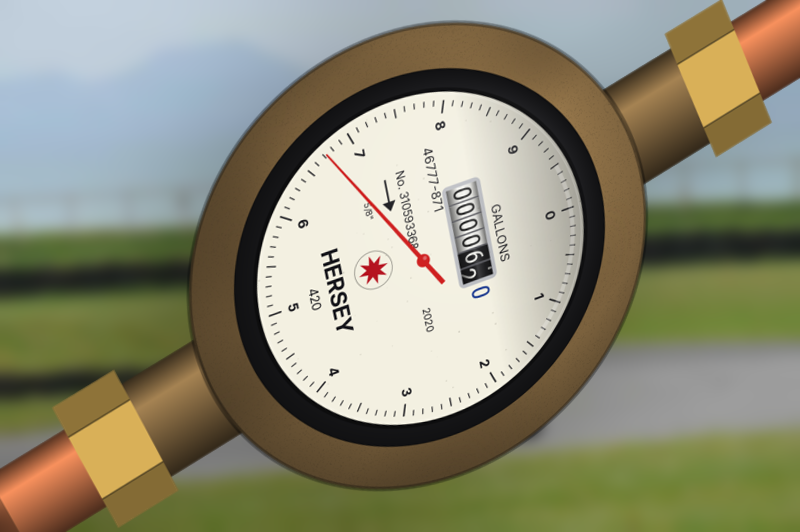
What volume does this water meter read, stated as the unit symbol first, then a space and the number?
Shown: gal 616.7
